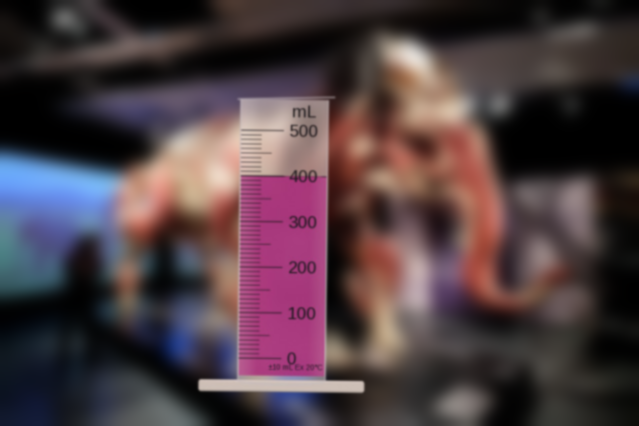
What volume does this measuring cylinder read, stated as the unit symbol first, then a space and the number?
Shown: mL 400
